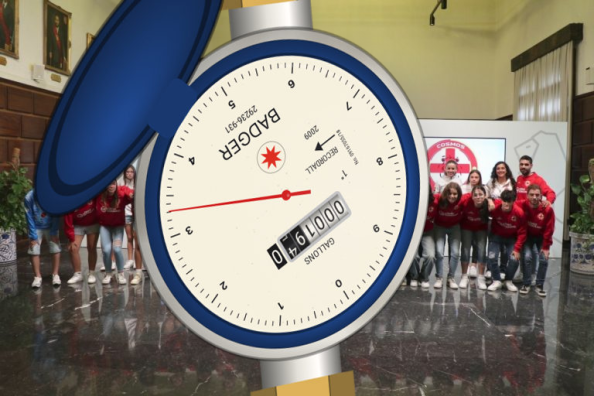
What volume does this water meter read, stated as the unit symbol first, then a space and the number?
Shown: gal 1943.3
